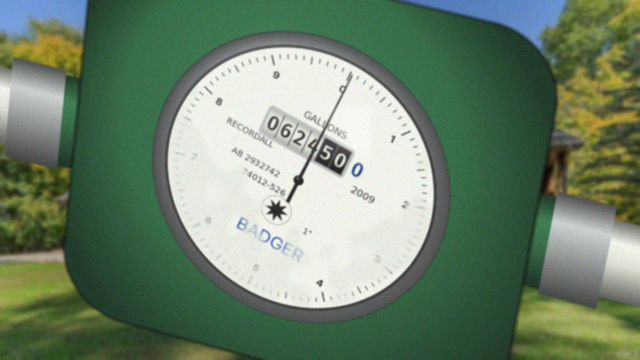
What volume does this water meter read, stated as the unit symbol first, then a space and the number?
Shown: gal 624500.0
